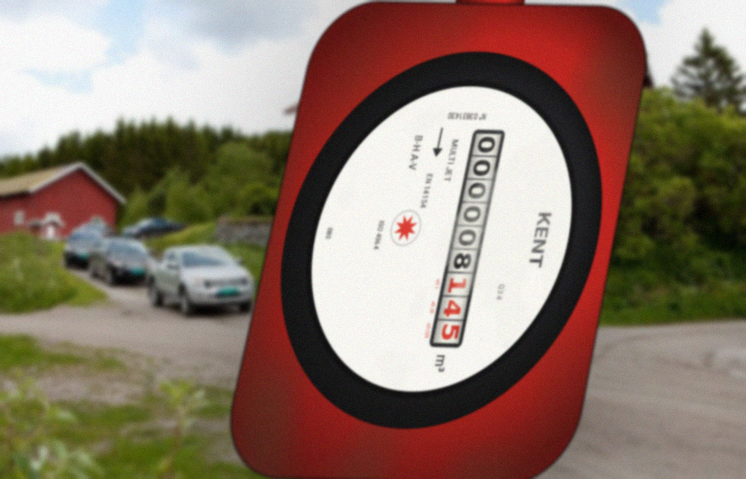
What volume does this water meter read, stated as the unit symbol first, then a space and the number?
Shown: m³ 8.145
